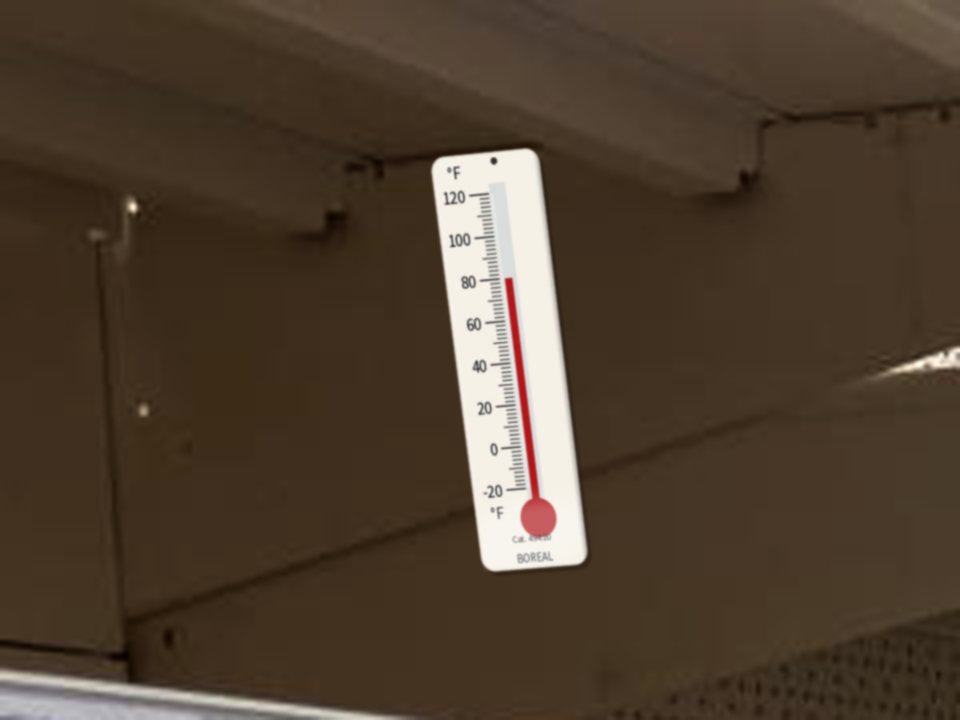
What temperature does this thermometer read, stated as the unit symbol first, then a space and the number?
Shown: °F 80
